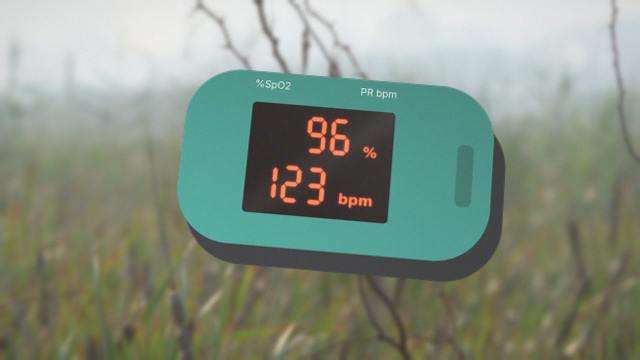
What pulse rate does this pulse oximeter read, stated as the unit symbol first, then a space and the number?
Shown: bpm 123
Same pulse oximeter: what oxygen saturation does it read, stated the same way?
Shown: % 96
